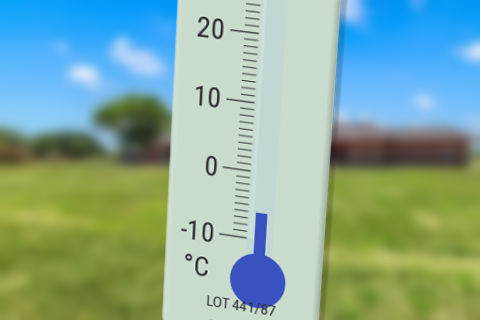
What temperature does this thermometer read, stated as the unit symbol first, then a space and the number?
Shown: °C -6
